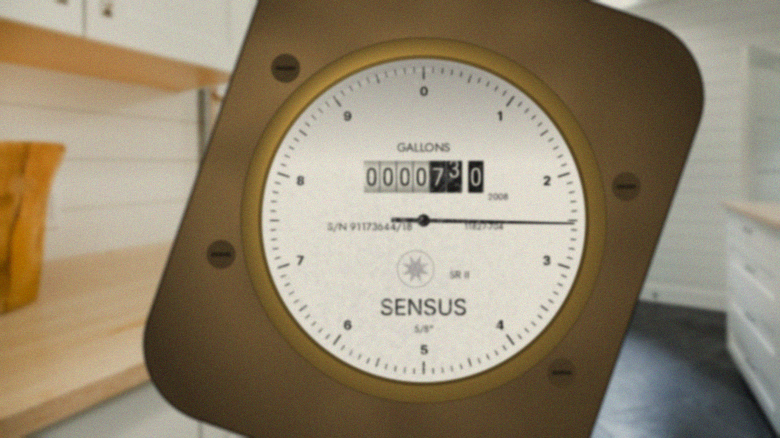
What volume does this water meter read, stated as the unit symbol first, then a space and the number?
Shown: gal 732.5
